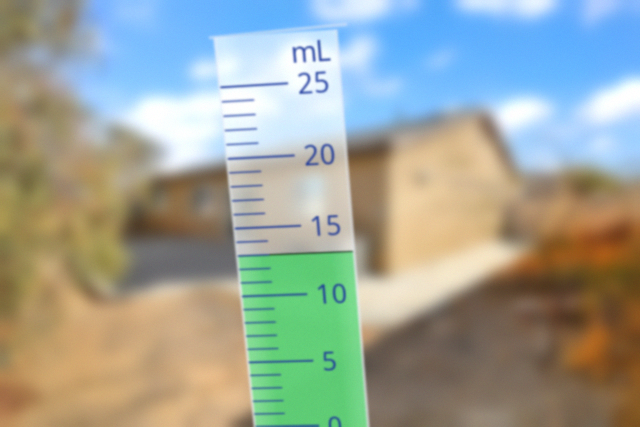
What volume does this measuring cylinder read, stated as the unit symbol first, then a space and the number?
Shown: mL 13
